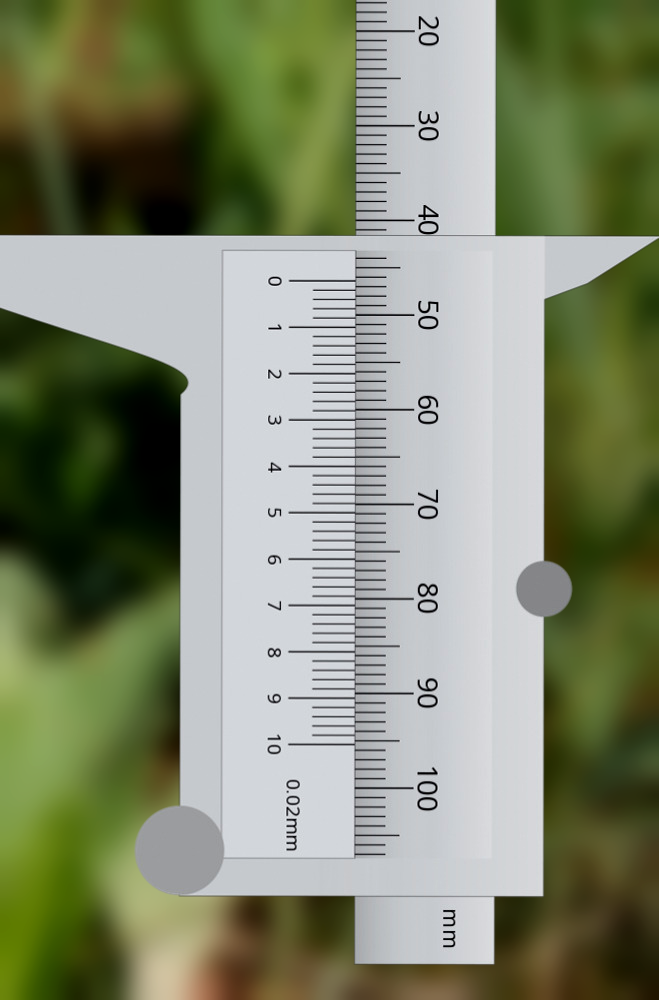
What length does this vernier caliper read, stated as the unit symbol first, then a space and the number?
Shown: mm 46.4
